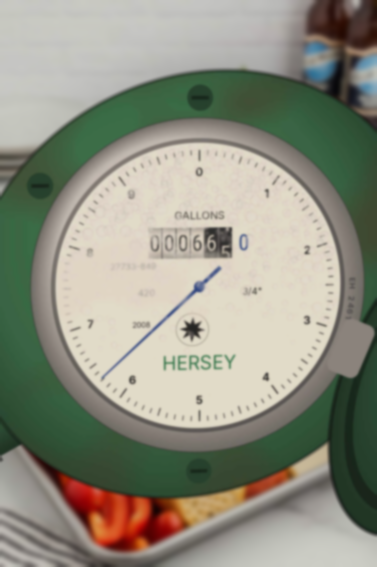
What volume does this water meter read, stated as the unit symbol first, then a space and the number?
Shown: gal 6646.3
